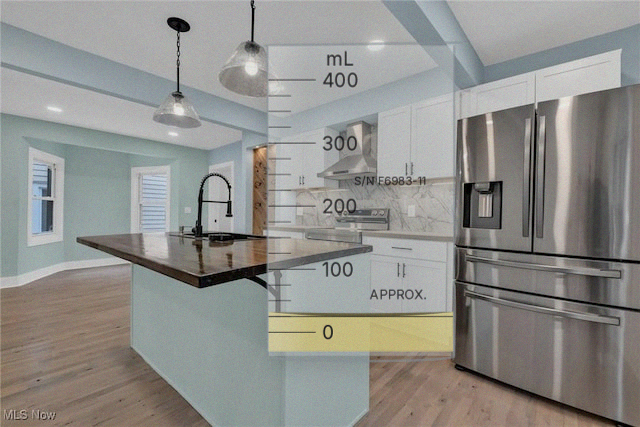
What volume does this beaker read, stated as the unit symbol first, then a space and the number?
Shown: mL 25
